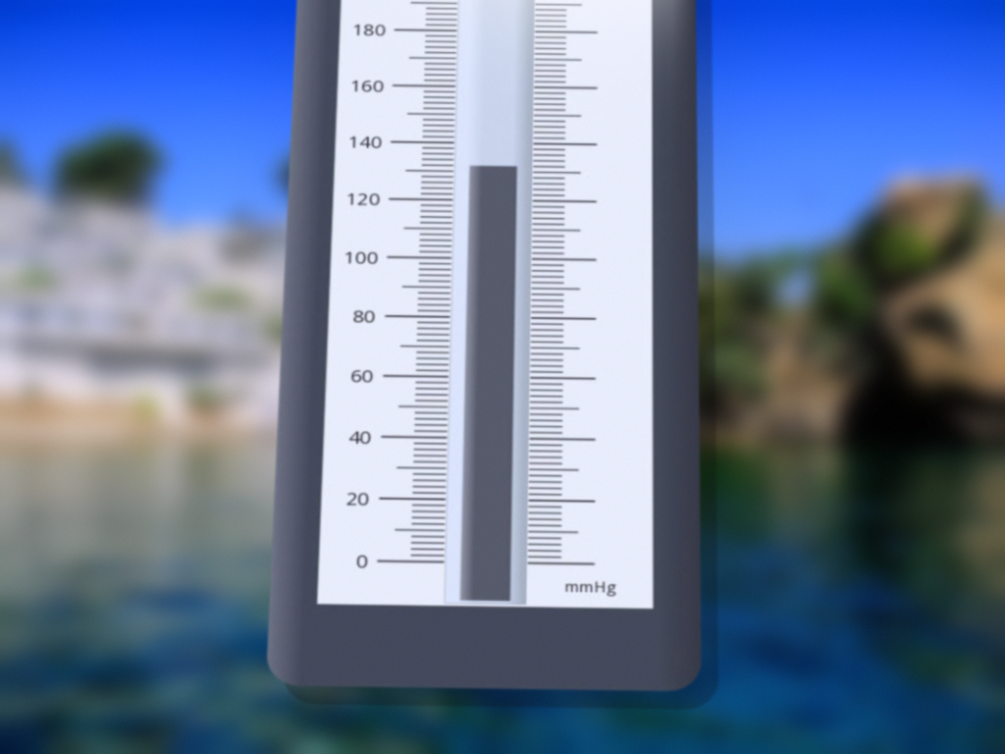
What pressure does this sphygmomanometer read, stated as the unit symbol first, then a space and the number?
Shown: mmHg 132
